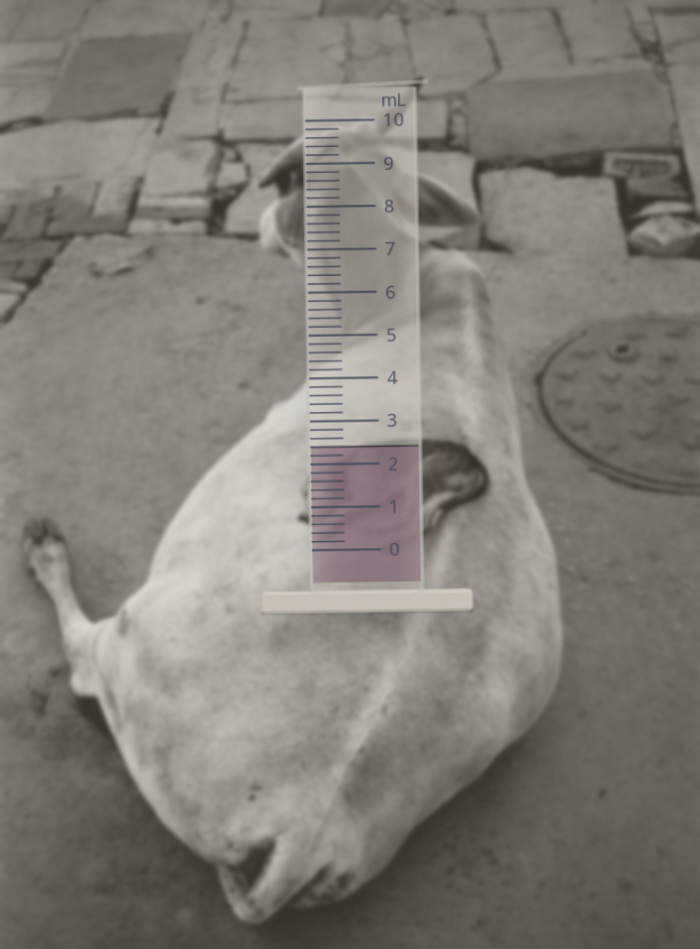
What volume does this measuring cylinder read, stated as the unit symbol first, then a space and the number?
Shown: mL 2.4
